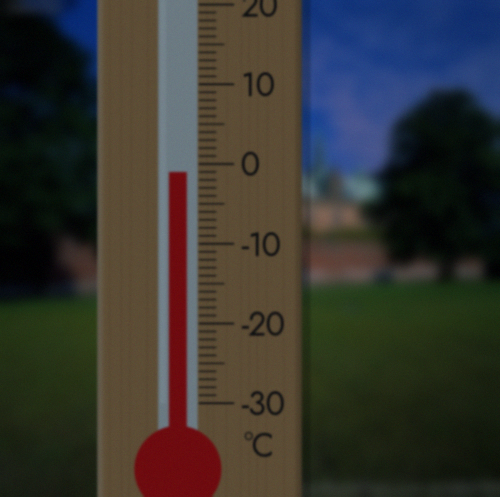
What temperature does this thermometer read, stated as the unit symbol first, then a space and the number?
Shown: °C -1
